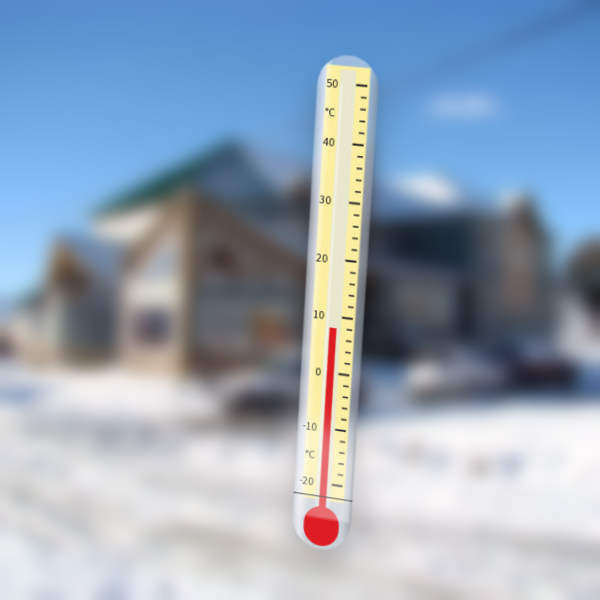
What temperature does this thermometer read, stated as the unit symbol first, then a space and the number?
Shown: °C 8
